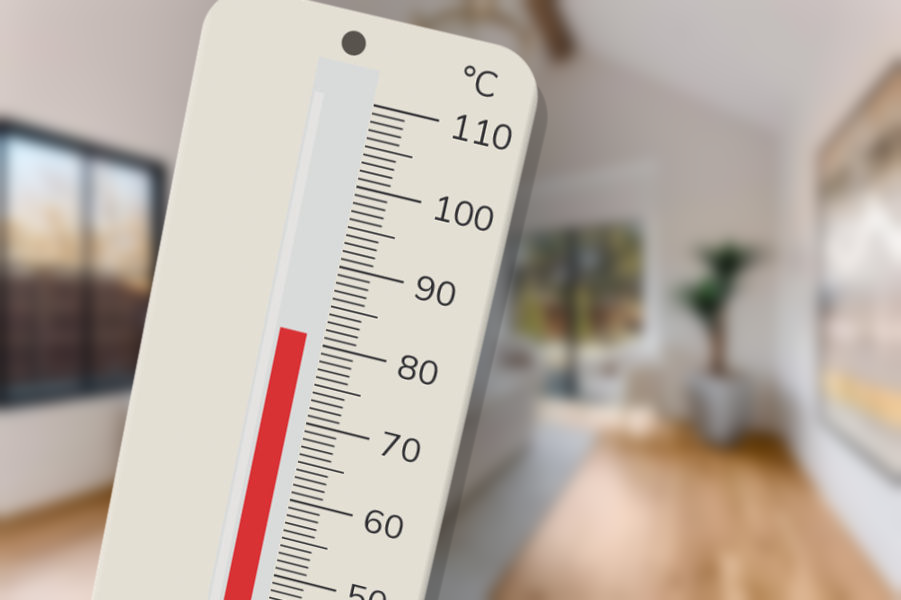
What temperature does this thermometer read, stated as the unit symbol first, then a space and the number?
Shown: °C 81
